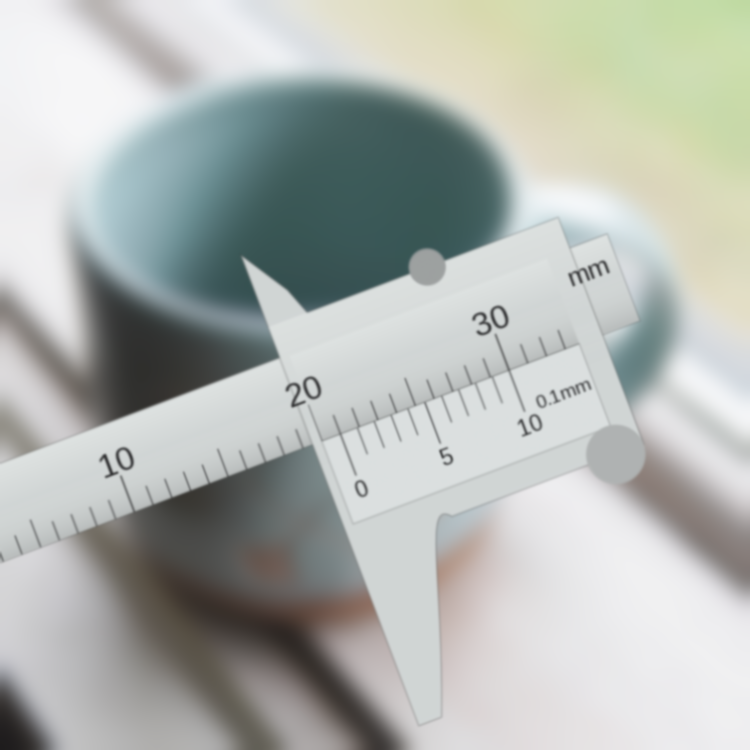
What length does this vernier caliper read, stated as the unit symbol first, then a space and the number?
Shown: mm 21.0
